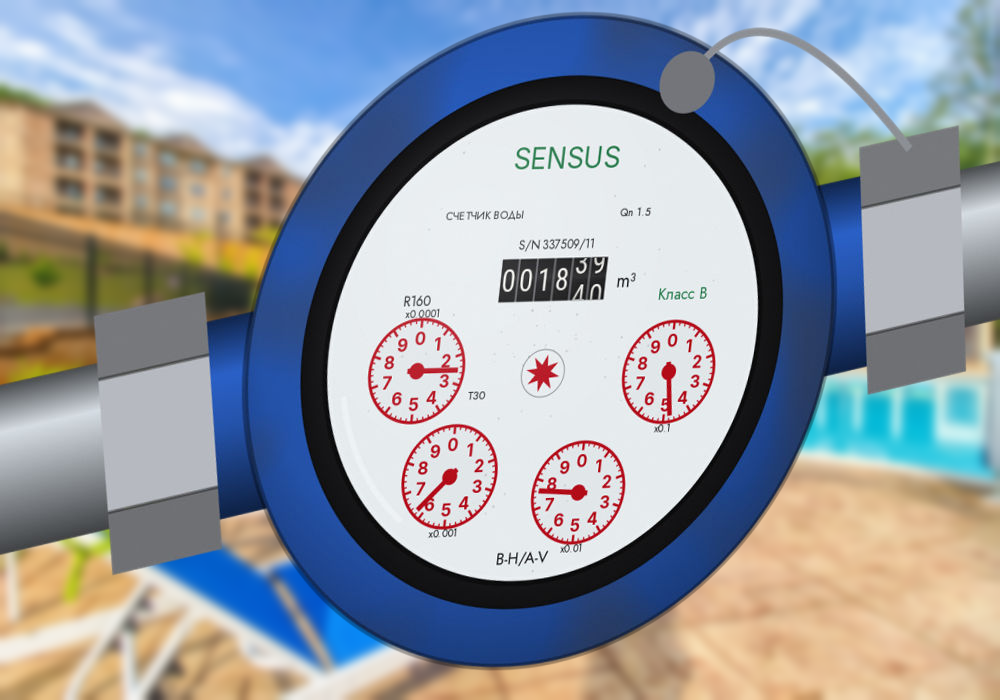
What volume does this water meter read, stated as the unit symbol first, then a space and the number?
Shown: m³ 1839.4762
